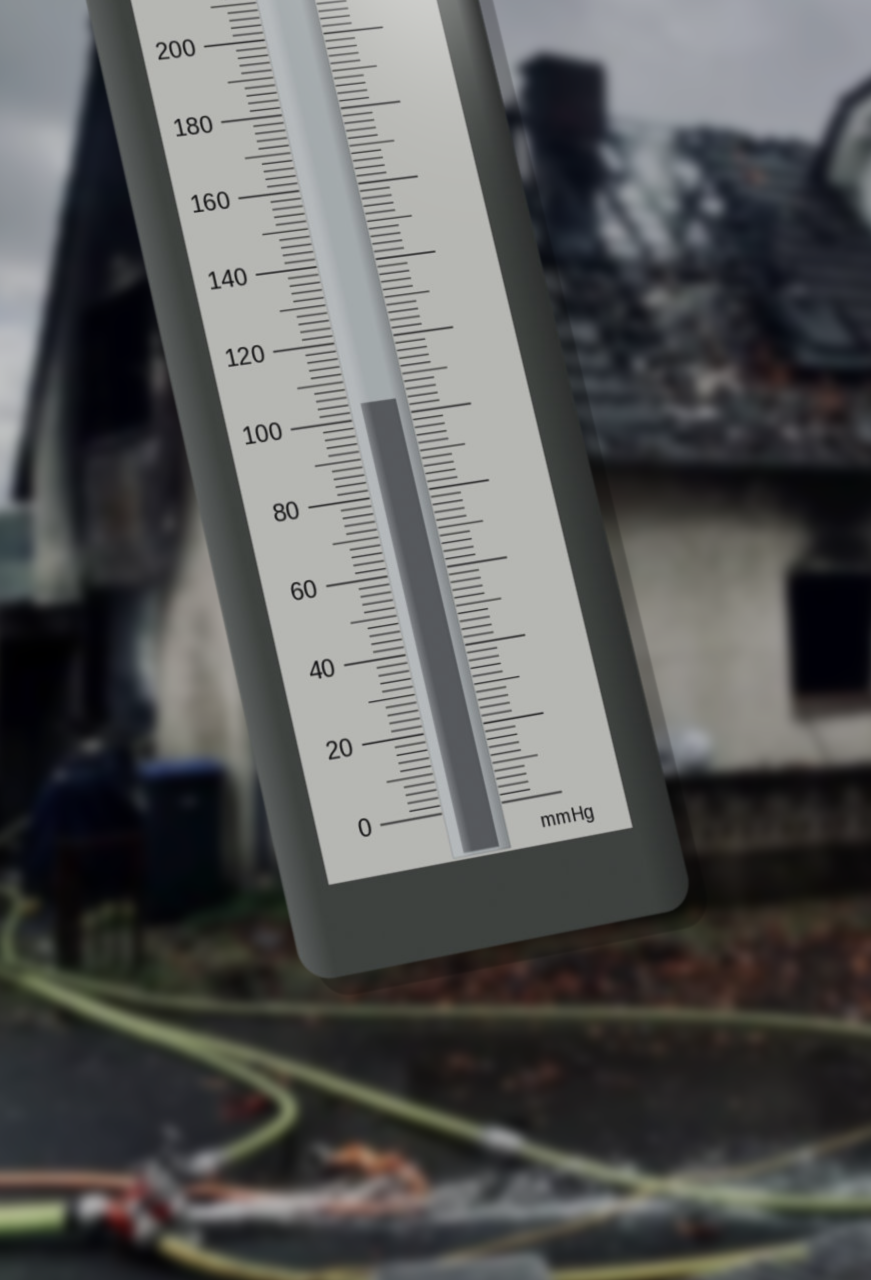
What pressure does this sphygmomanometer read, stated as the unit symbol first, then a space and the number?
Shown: mmHg 104
